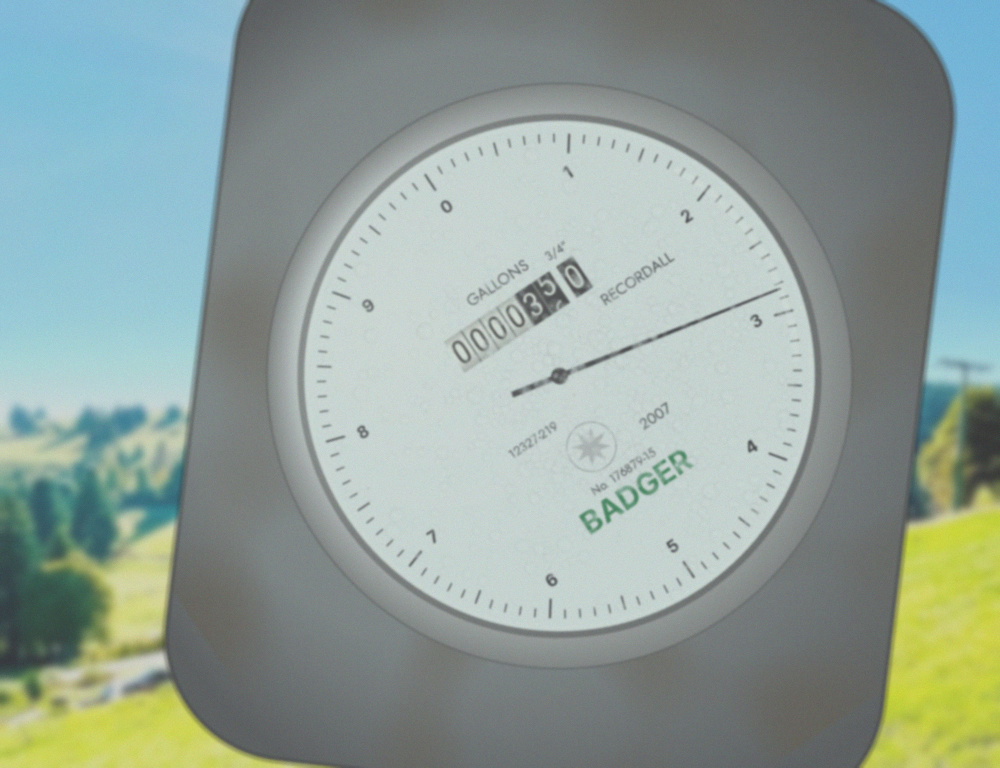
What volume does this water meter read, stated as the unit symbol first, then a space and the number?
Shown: gal 352.8
